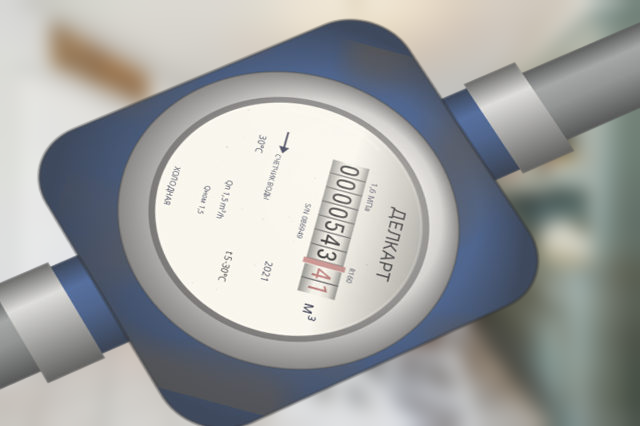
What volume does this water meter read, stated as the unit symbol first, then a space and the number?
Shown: m³ 543.41
